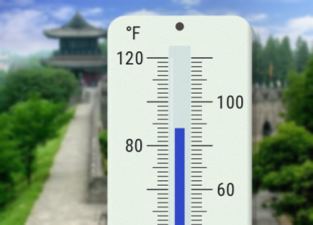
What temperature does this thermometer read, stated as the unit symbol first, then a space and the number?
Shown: °F 88
